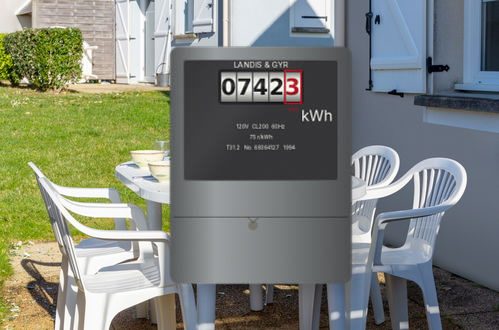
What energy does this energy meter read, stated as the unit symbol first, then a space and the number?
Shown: kWh 742.3
